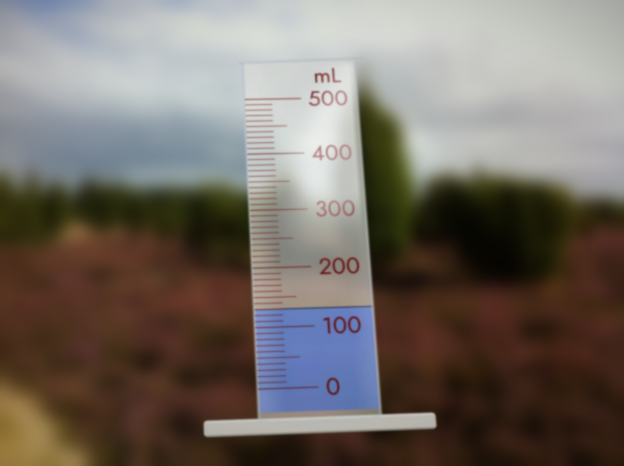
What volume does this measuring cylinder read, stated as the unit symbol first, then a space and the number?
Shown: mL 130
